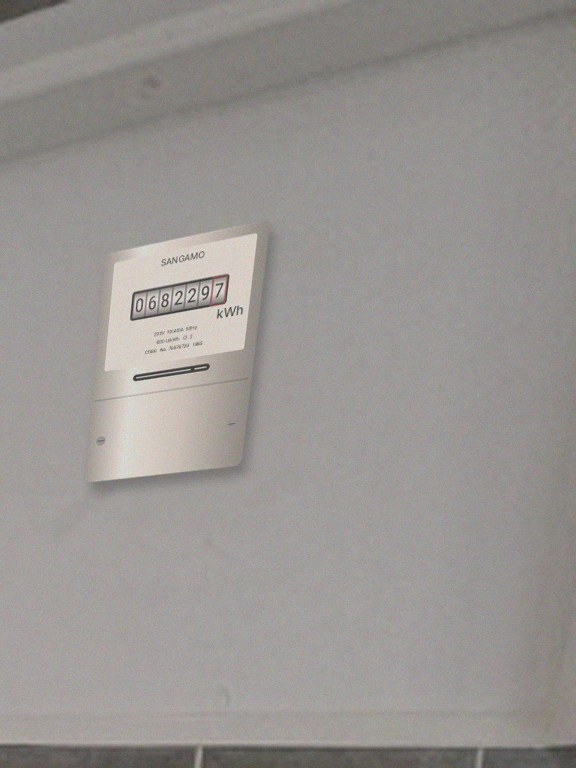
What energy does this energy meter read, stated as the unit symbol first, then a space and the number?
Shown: kWh 68229.7
